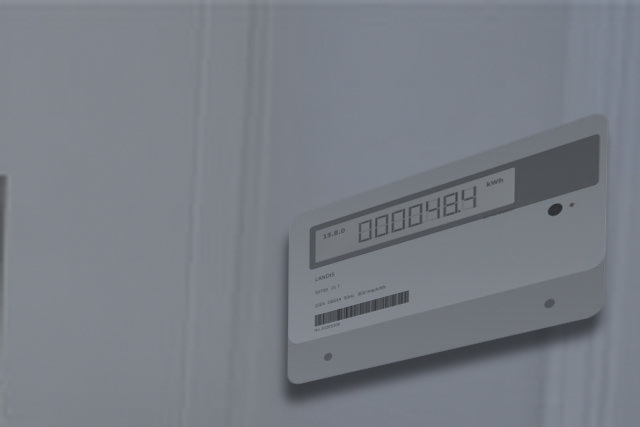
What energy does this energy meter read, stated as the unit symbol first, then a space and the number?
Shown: kWh 48.4
